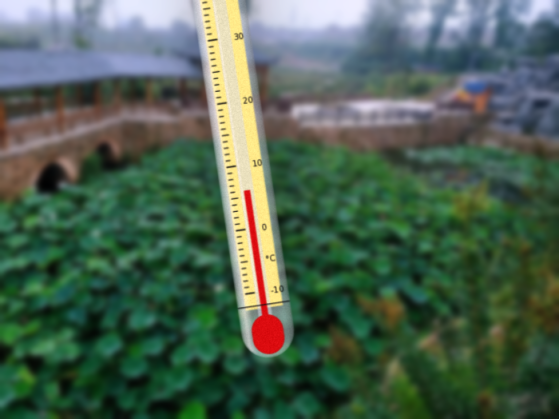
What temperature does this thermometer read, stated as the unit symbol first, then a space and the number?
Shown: °C 6
